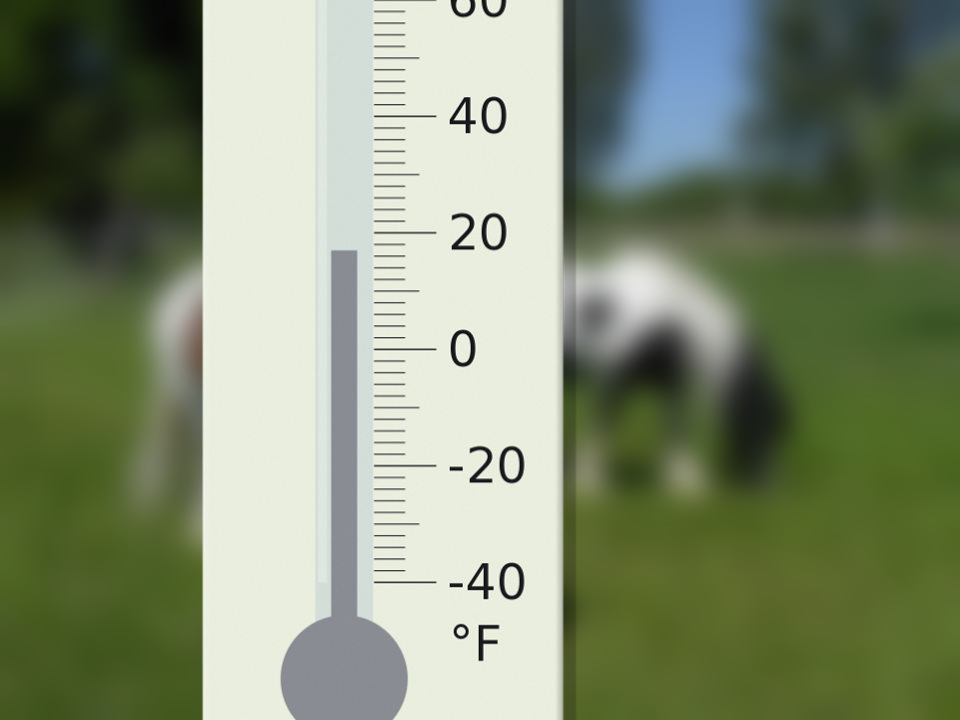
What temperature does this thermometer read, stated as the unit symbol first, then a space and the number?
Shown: °F 17
